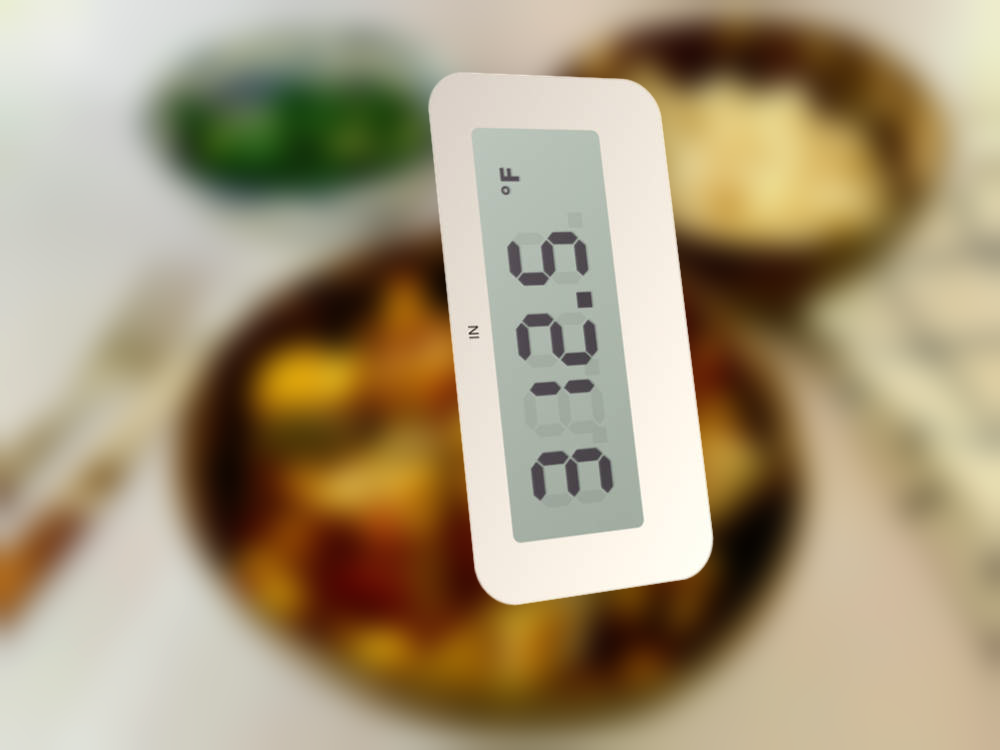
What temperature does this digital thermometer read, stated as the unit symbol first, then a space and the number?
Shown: °F 312.5
